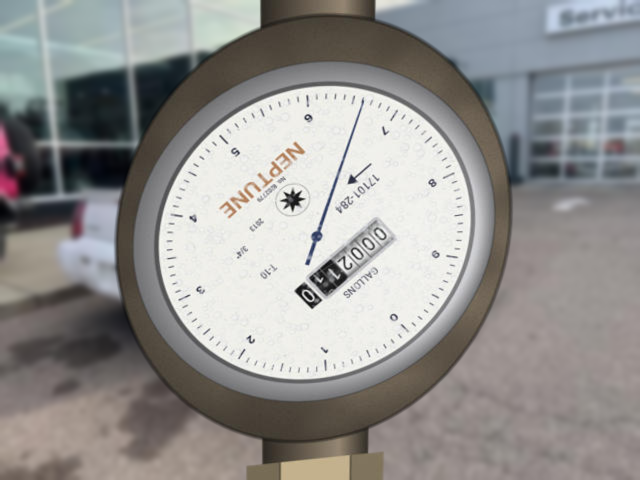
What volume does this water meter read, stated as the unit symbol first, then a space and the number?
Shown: gal 2106.6
